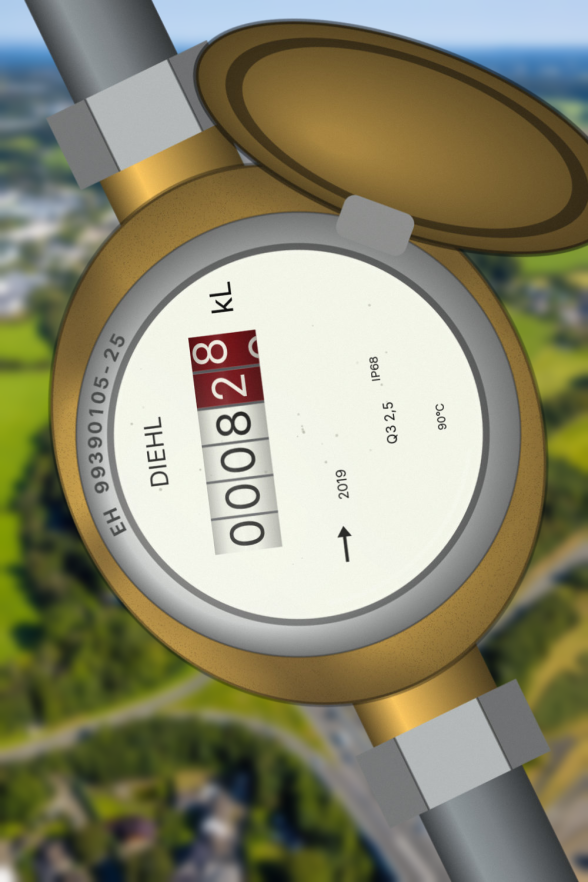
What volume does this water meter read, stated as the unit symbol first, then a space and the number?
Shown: kL 8.28
